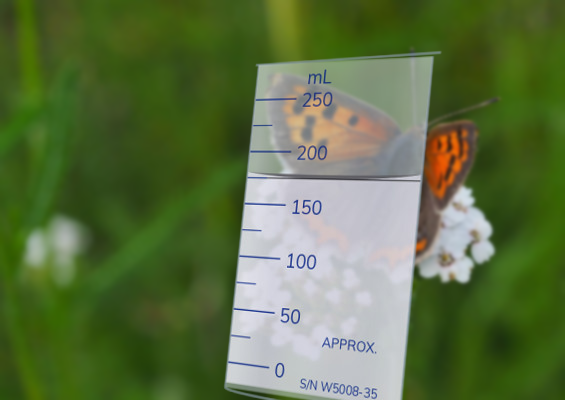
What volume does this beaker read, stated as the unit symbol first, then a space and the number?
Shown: mL 175
